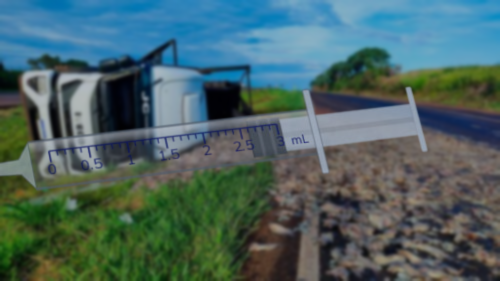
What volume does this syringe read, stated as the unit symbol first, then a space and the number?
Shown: mL 2.6
